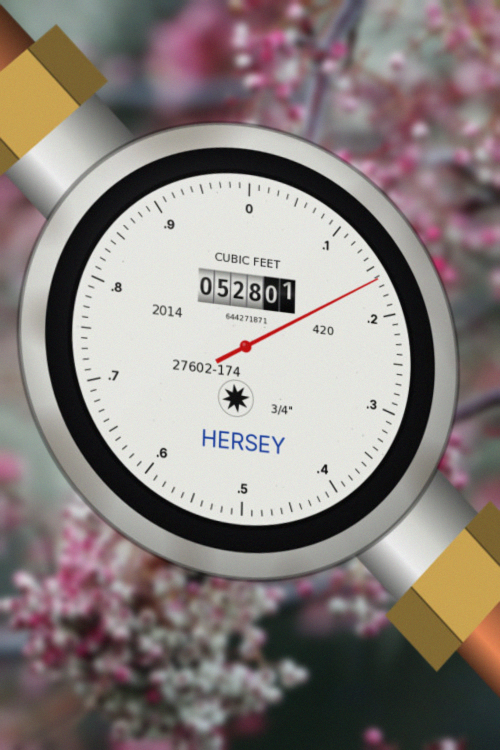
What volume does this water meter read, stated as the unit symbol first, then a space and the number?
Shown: ft³ 52801.16
